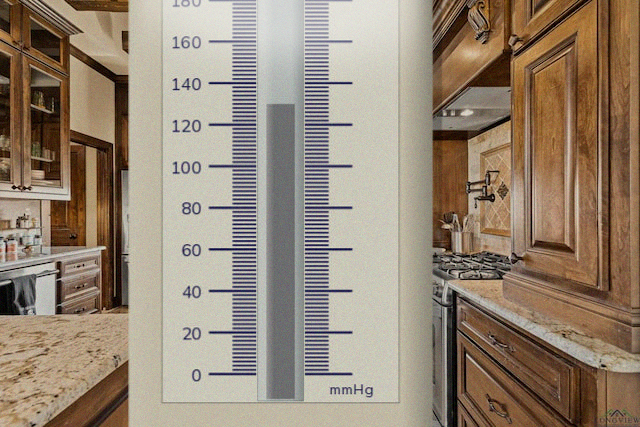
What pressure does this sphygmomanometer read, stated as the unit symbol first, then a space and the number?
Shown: mmHg 130
